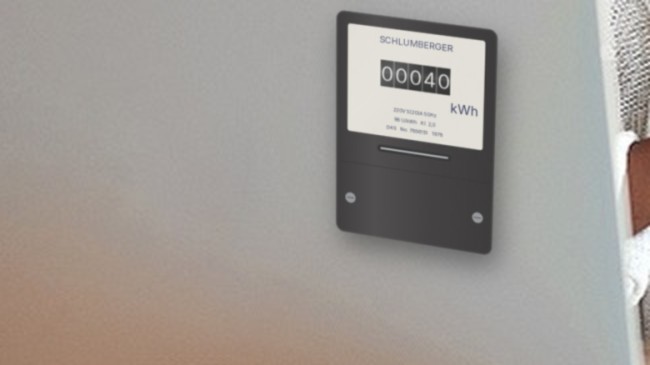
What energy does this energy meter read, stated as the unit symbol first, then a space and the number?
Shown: kWh 40
